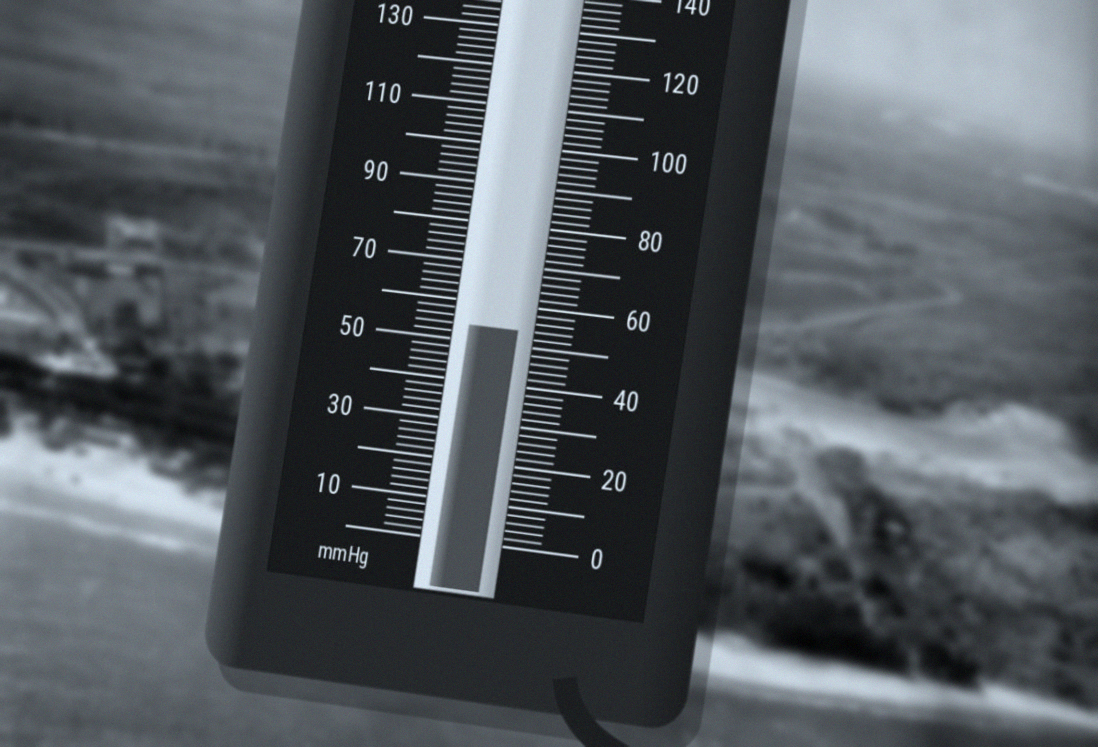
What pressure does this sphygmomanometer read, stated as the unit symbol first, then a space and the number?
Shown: mmHg 54
